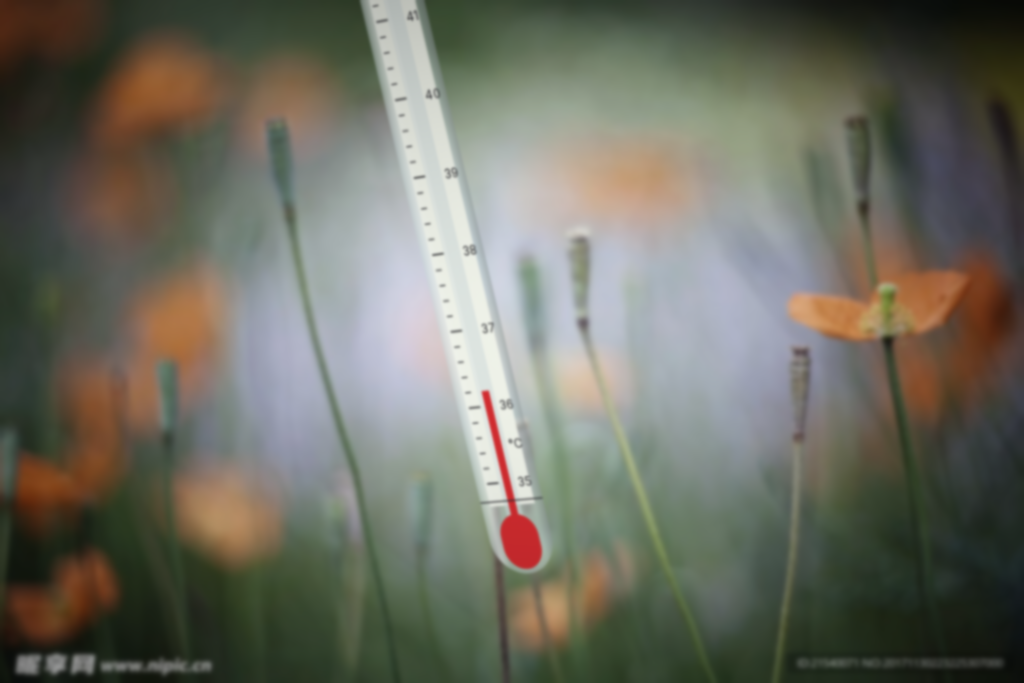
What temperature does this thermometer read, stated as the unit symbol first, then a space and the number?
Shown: °C 36.2
